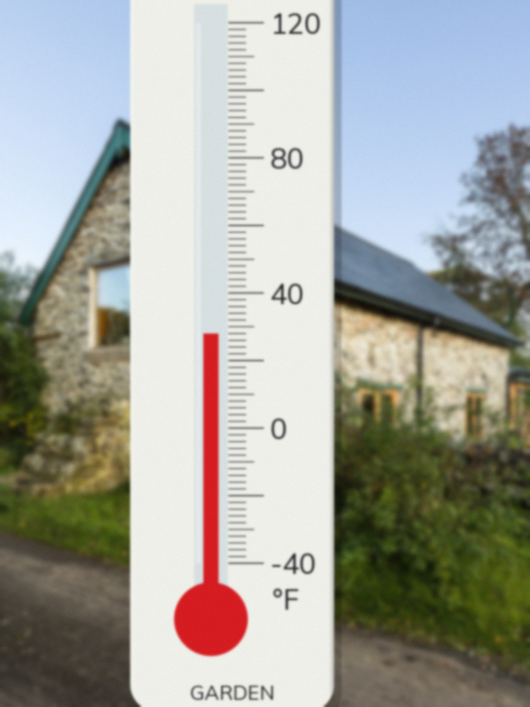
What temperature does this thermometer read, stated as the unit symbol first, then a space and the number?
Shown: °F 28
